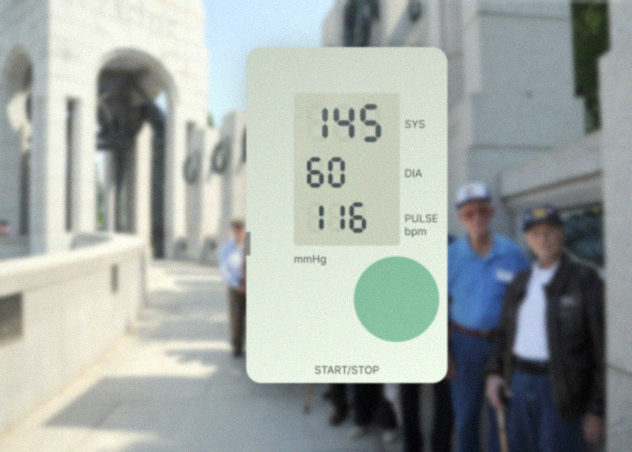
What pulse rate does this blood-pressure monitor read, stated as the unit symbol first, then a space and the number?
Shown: bpm 116
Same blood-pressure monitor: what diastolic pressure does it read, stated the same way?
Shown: mmHg 60
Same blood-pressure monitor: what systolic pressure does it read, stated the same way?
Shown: mmHg 145
